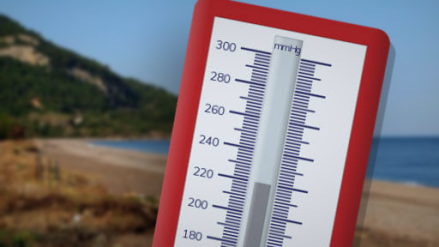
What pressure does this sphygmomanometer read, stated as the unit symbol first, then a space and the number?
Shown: mmHg 220
